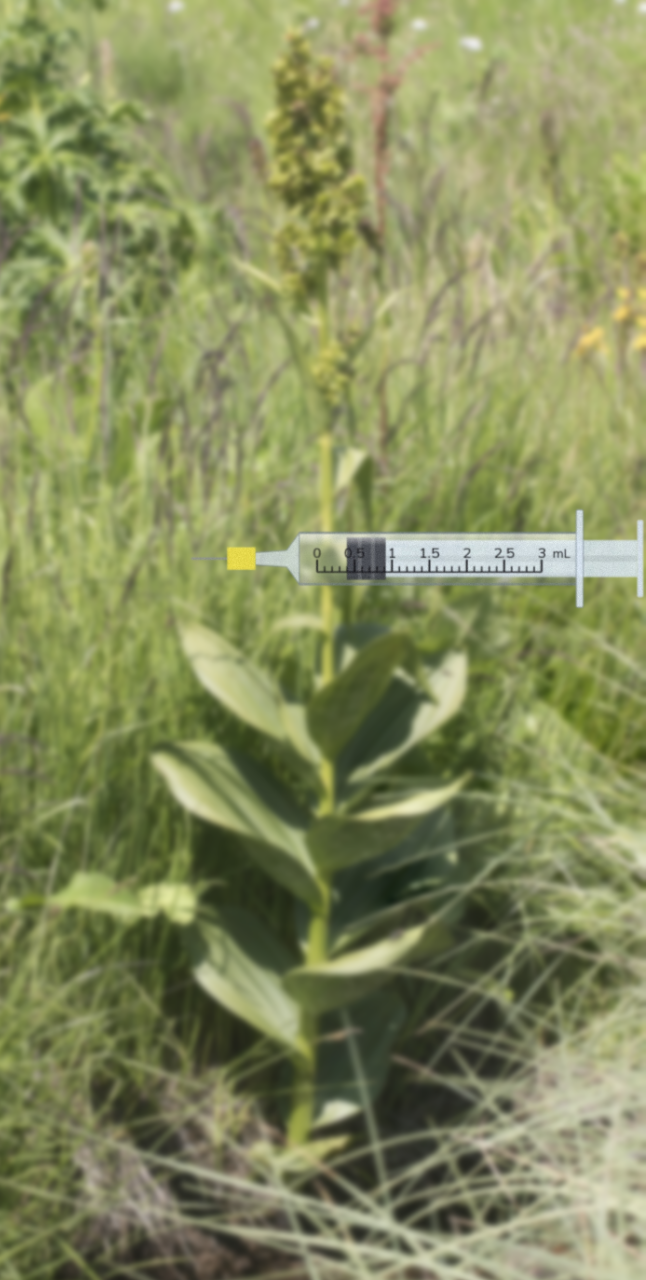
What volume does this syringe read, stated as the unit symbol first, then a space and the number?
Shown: mL 0.4
